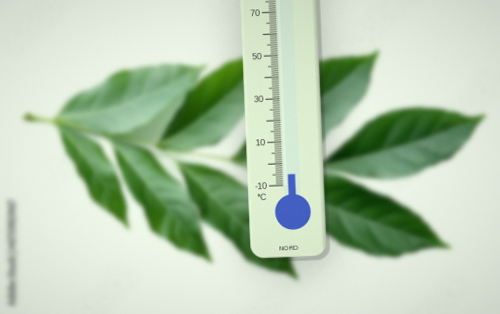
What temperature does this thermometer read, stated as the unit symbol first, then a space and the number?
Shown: °C -5
